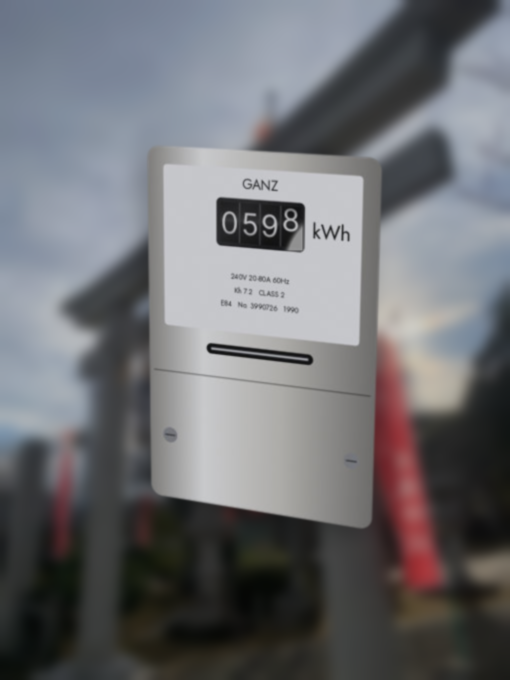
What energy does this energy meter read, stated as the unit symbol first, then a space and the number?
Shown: kWh 598
